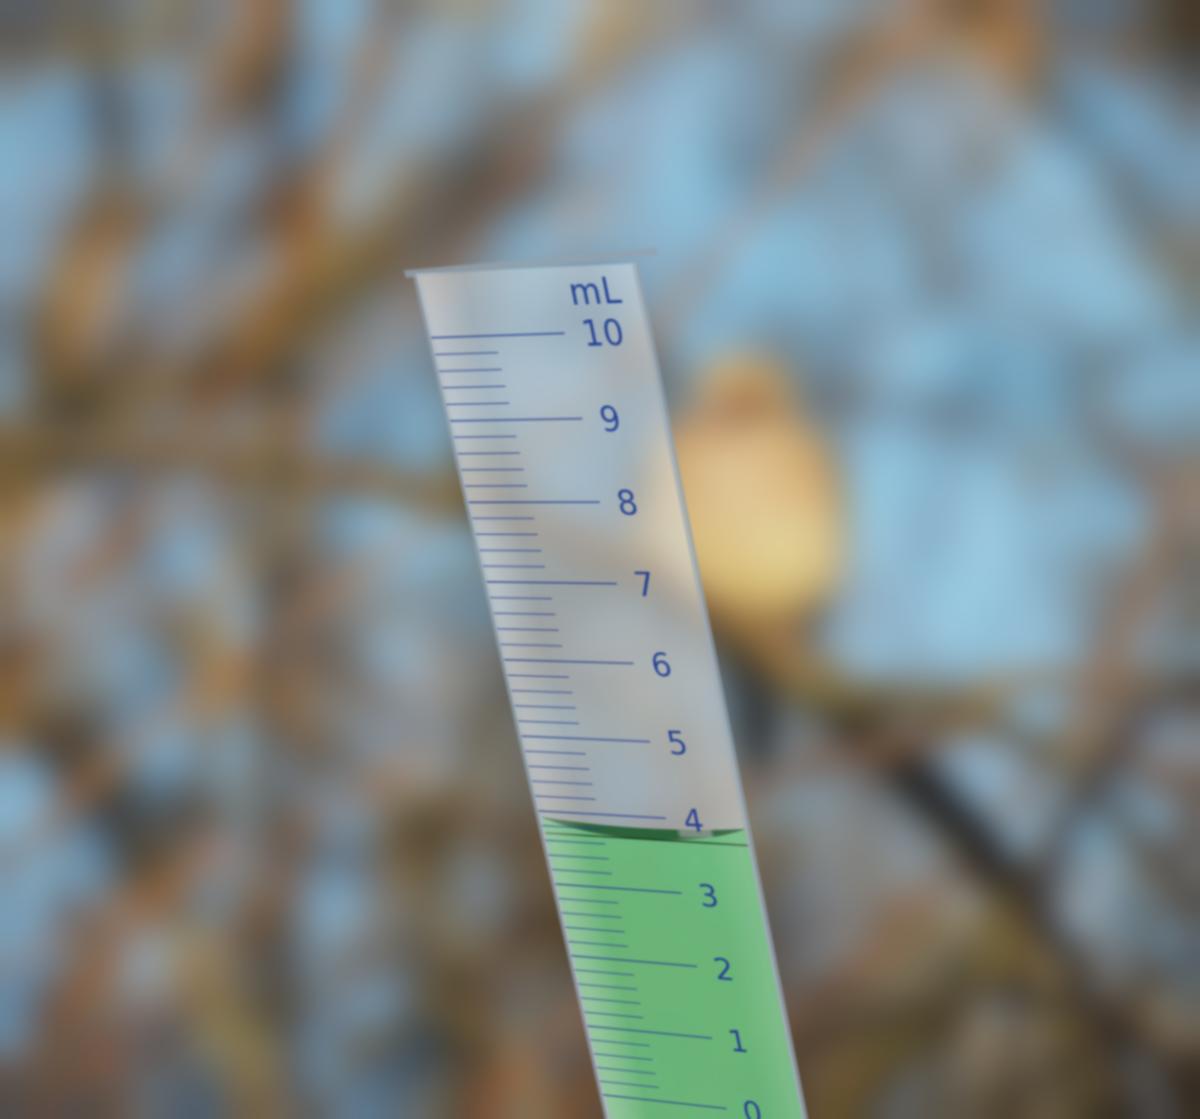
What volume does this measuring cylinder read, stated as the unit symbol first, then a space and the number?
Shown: mL 3.7
